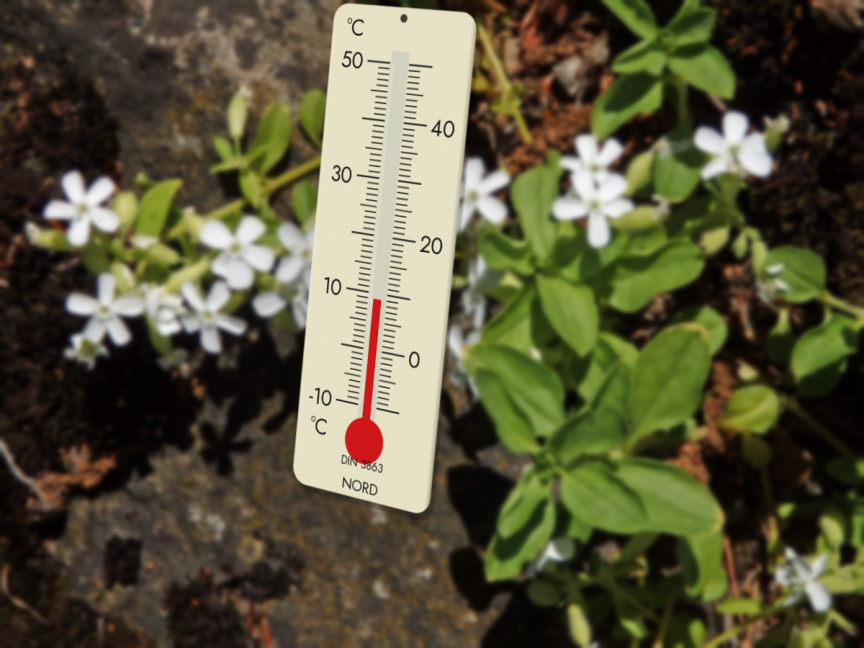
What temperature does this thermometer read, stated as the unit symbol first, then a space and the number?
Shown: °C 9
